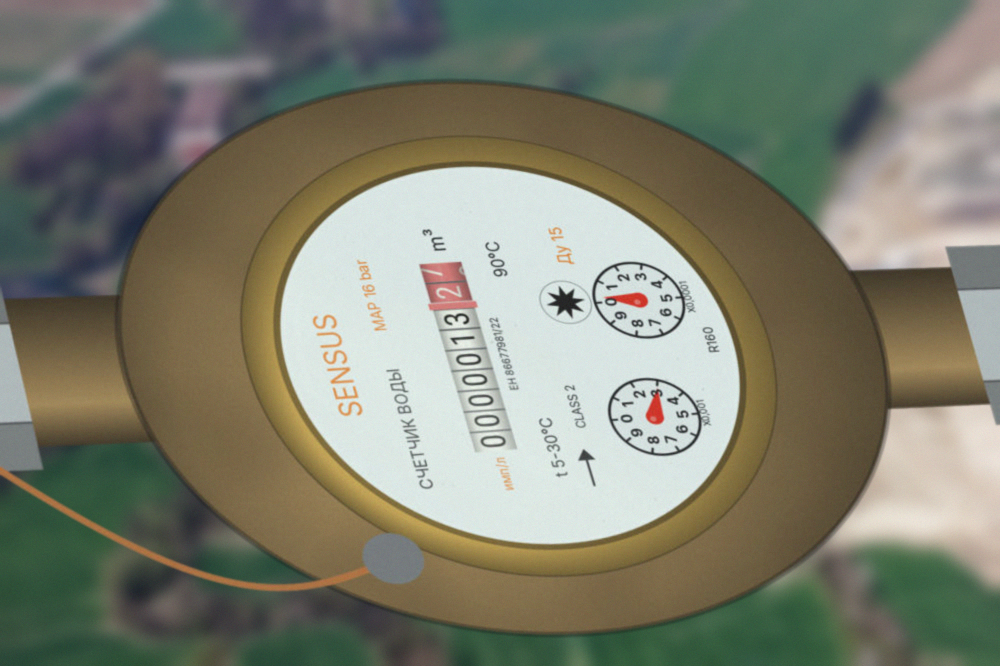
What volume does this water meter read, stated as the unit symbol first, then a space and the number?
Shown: m³ 13.2730
